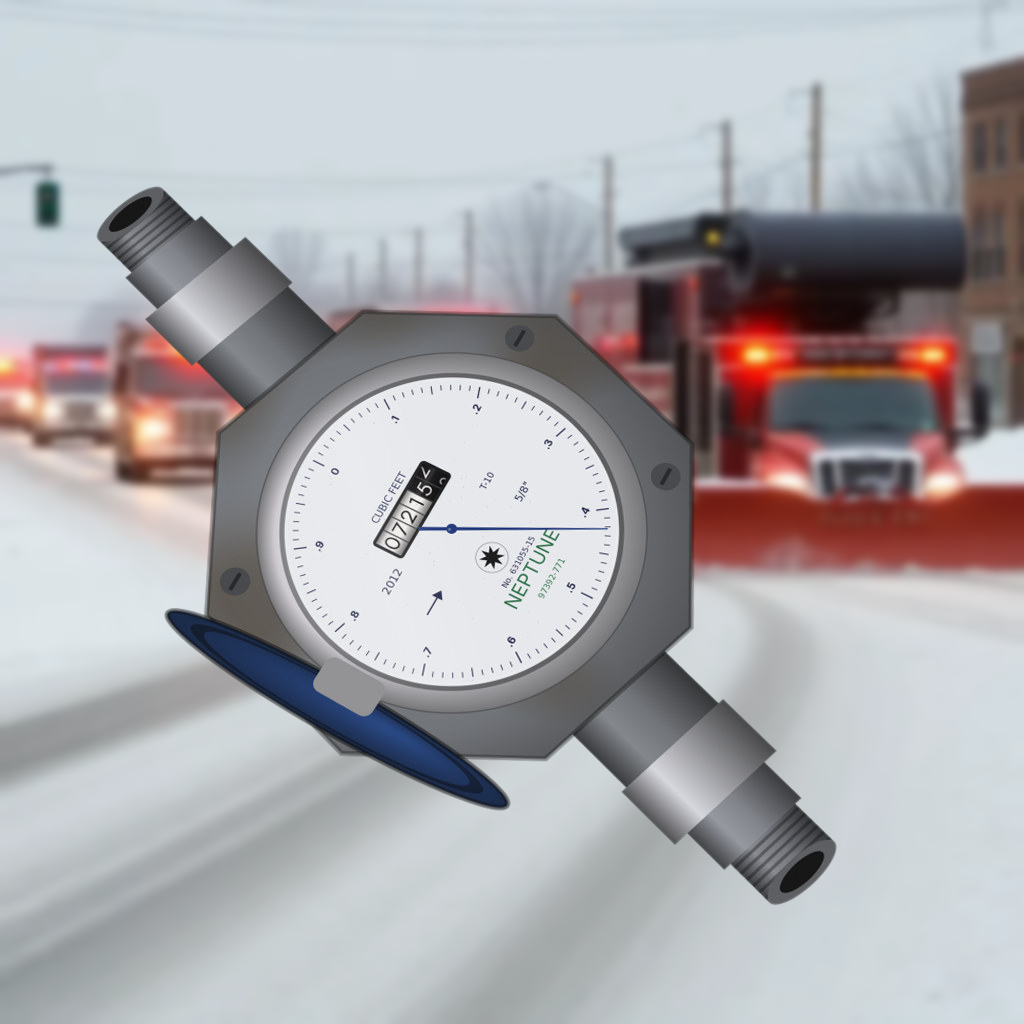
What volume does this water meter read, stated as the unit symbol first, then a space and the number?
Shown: ft³ 72152.42
